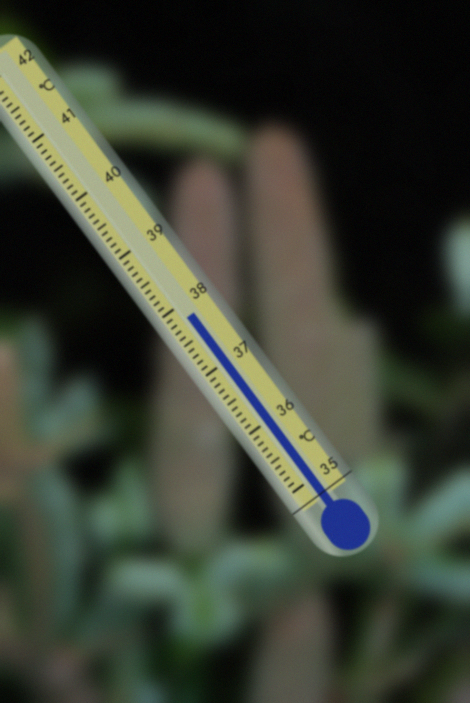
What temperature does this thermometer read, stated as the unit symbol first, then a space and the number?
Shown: °C 37.8
